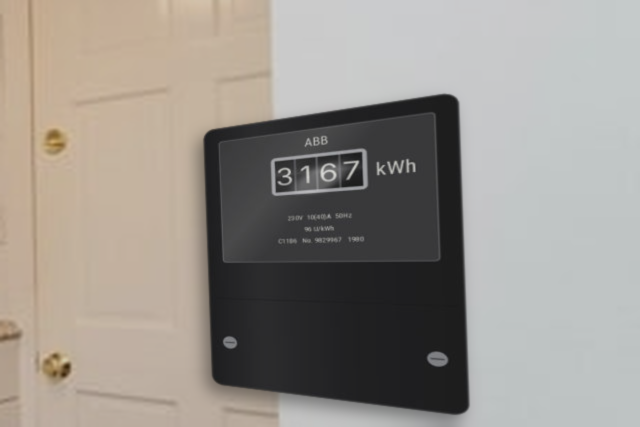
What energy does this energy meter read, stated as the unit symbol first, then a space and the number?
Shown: kWh 3167
